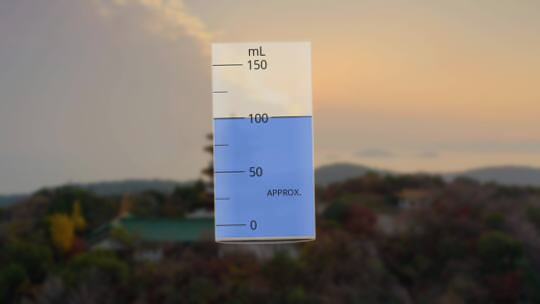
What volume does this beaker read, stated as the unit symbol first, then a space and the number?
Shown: mL 100
